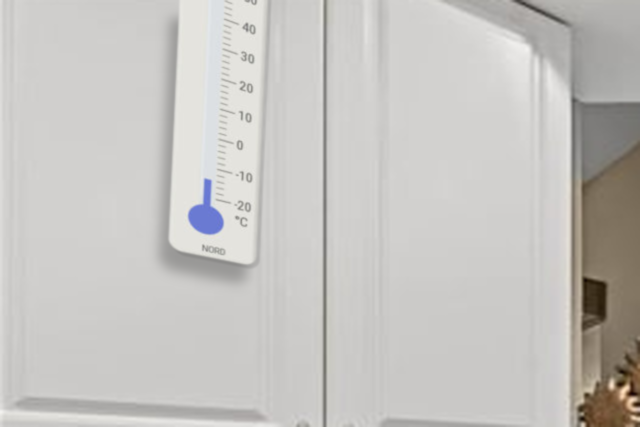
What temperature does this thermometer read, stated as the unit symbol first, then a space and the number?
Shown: °C -14
